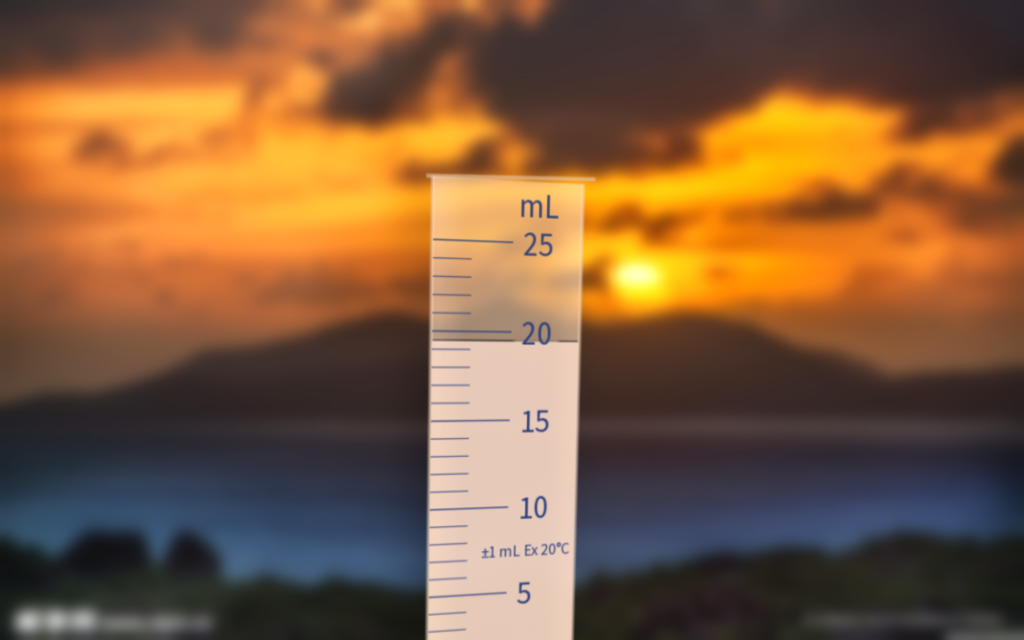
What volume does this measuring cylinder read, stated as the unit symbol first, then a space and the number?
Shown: mL 19.5
